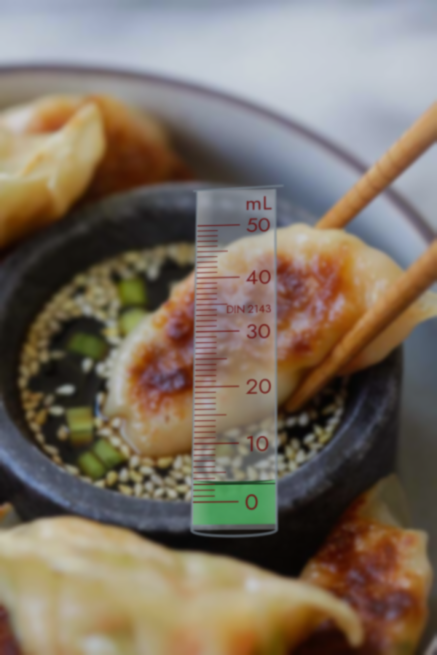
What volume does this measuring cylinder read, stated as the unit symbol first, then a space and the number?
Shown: mL 3
